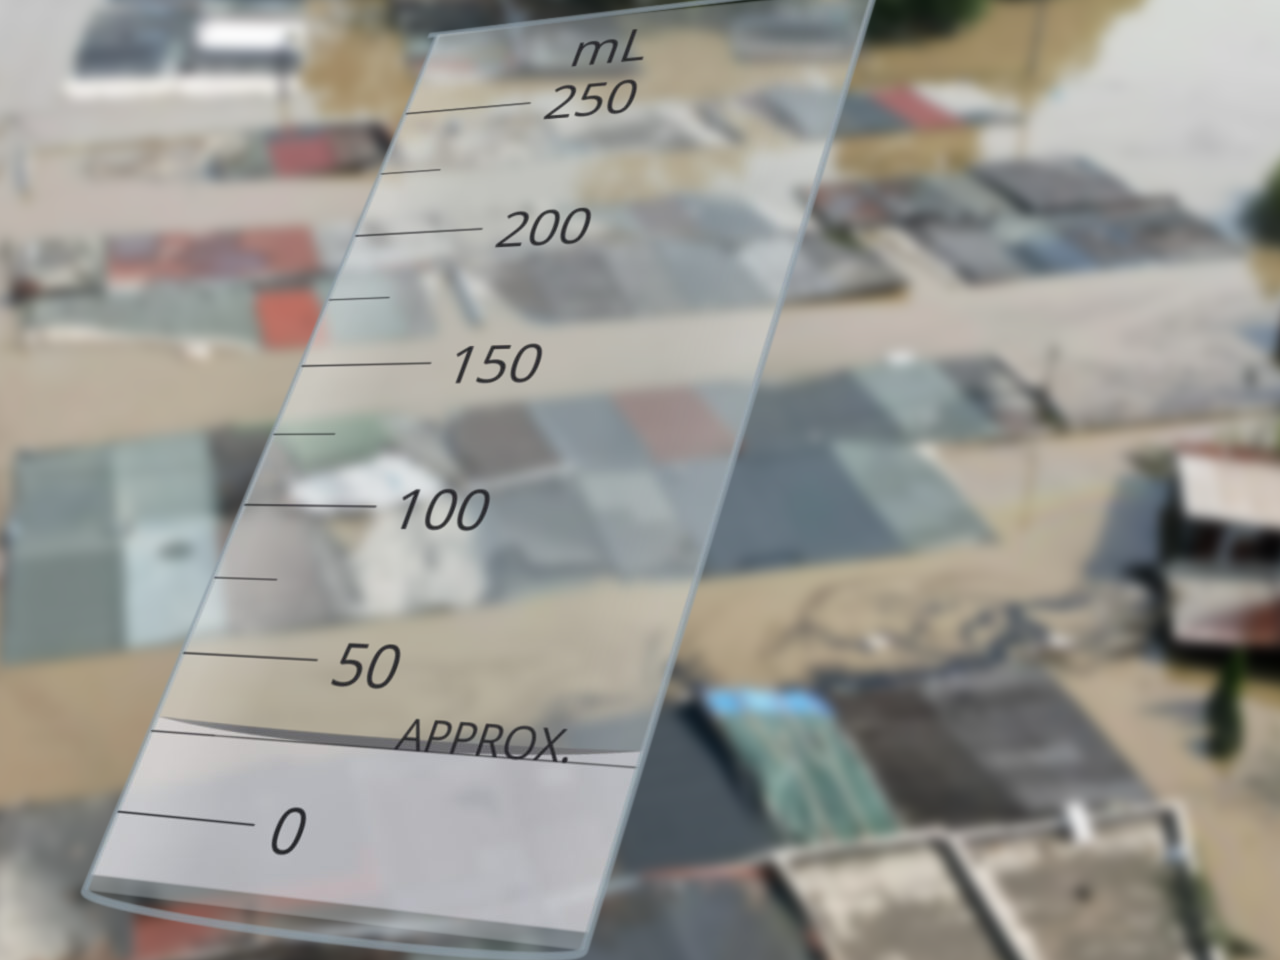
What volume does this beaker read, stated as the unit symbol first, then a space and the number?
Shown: mL 25
